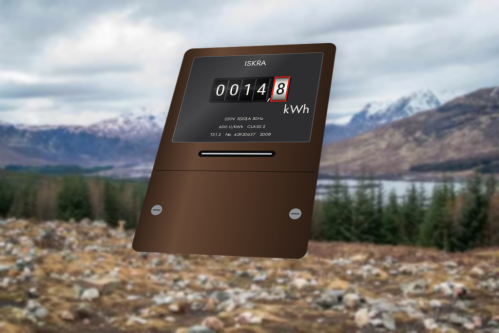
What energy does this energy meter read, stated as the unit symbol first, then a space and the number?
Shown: kWh 14.8
